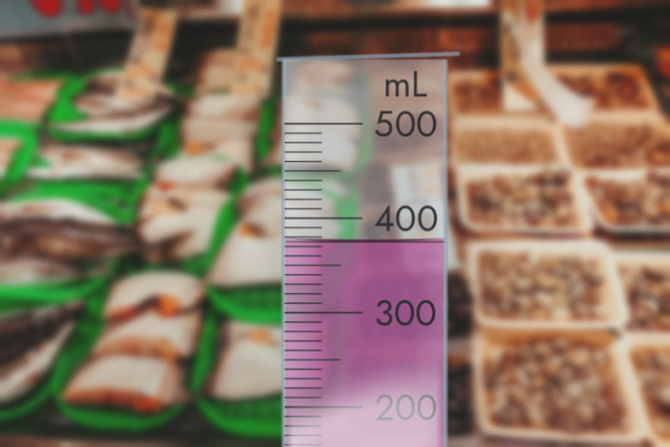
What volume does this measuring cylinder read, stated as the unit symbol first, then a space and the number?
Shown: mL 375
